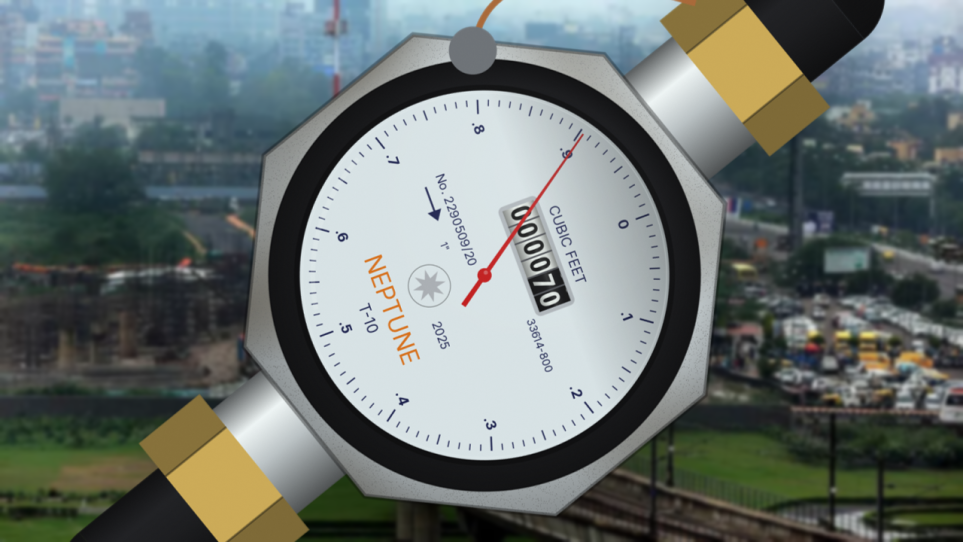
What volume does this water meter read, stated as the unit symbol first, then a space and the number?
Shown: ft³ 69.90
